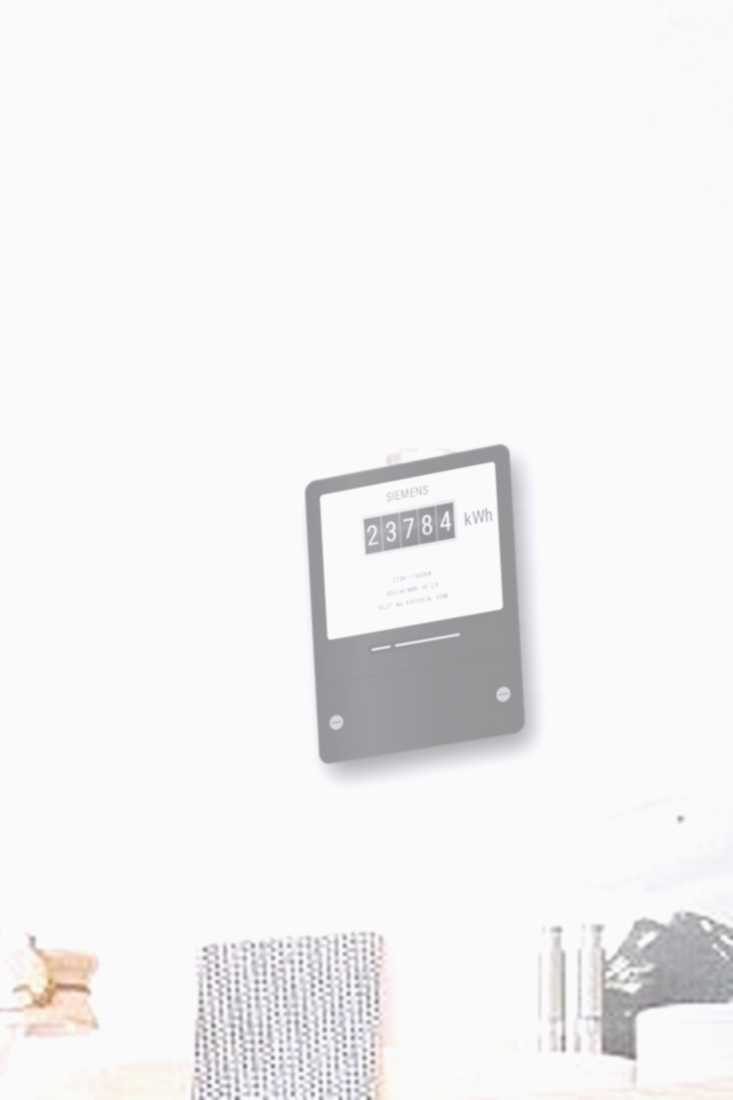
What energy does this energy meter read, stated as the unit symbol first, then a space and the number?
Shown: kWh 23784
